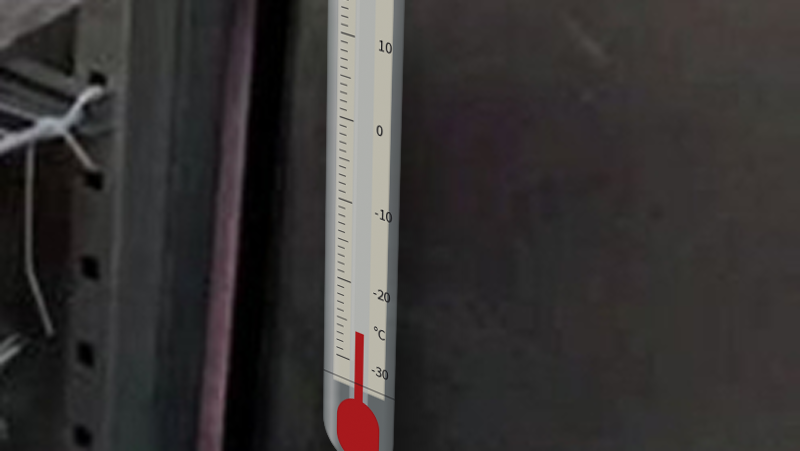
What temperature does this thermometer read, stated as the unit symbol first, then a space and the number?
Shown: °C -26
